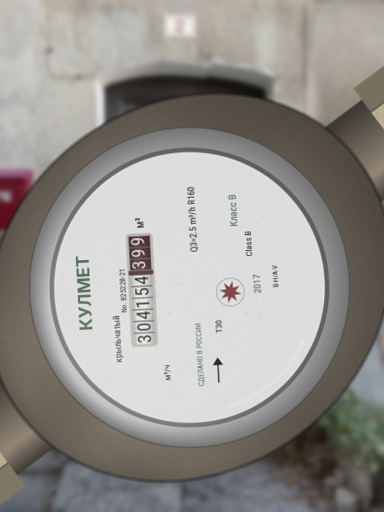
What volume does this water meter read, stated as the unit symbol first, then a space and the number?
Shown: m³ 304154.399
